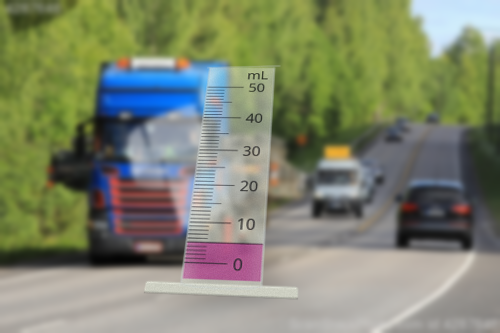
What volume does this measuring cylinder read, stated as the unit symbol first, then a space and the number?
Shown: mL 5
